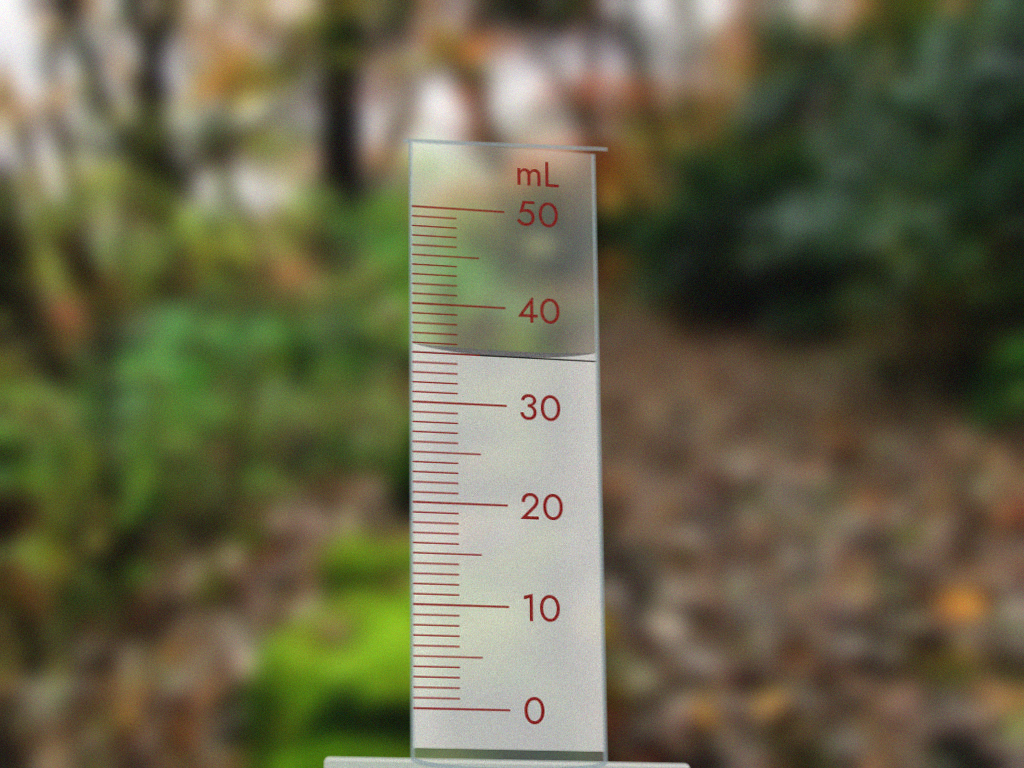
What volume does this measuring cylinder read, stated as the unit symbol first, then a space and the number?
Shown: mL 35
